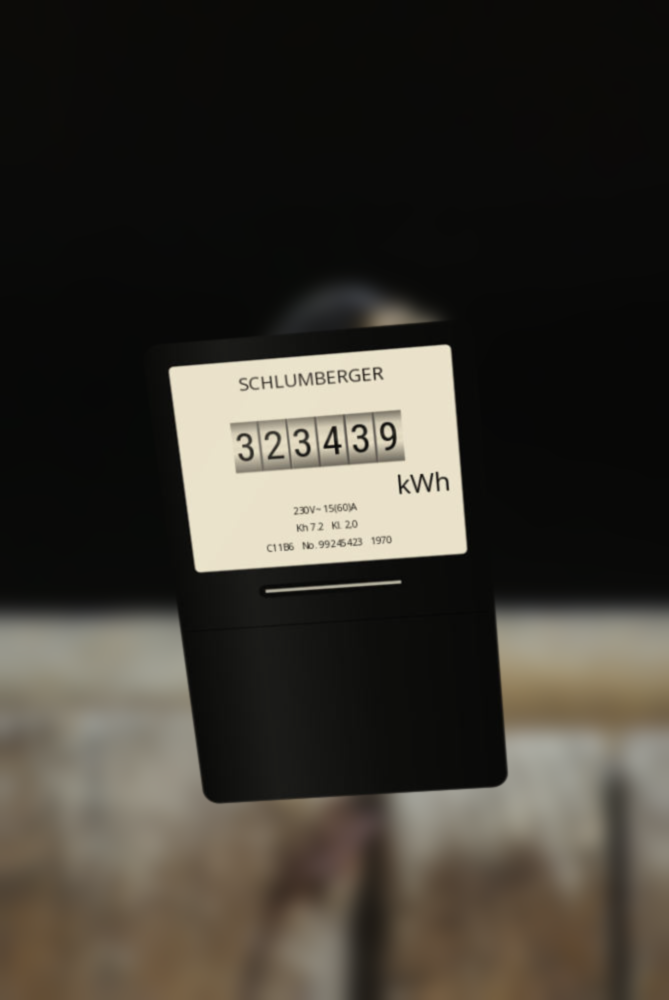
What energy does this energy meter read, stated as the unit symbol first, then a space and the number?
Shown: kWh 323439
